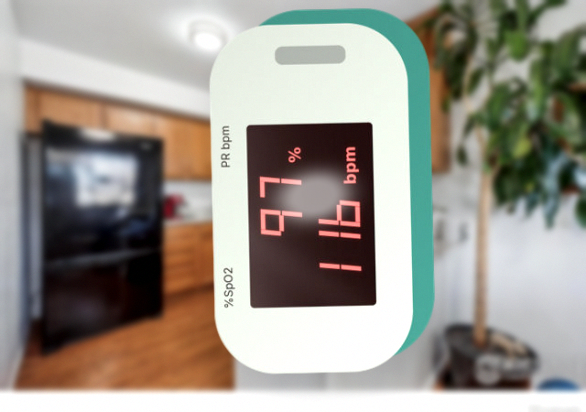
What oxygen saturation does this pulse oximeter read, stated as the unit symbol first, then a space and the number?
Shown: % 97
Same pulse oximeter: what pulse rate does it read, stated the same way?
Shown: bpm 116
